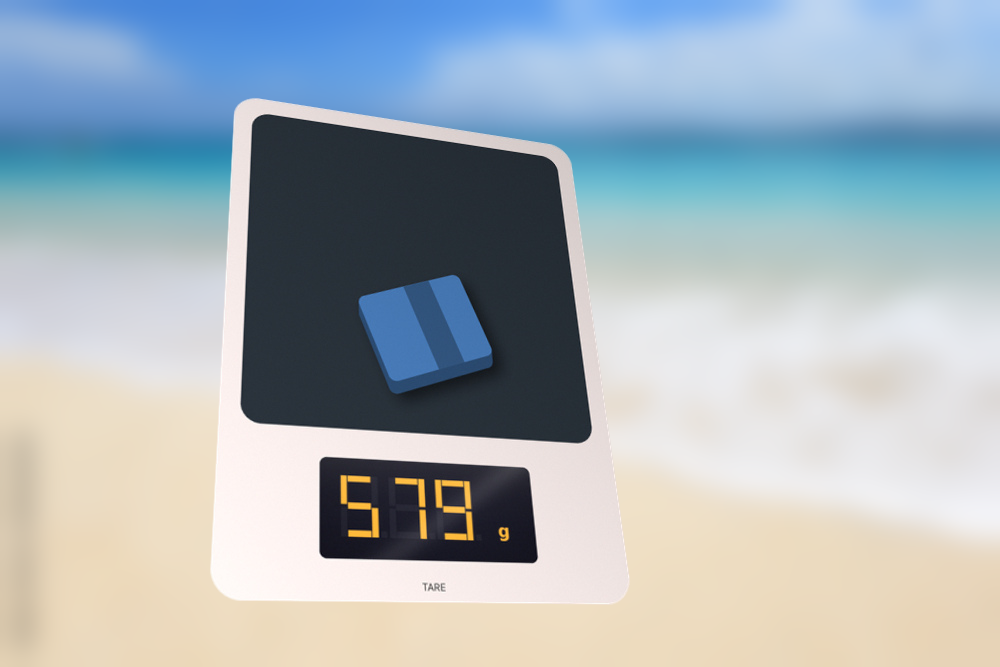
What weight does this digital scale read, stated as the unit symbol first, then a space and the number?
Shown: g 579
